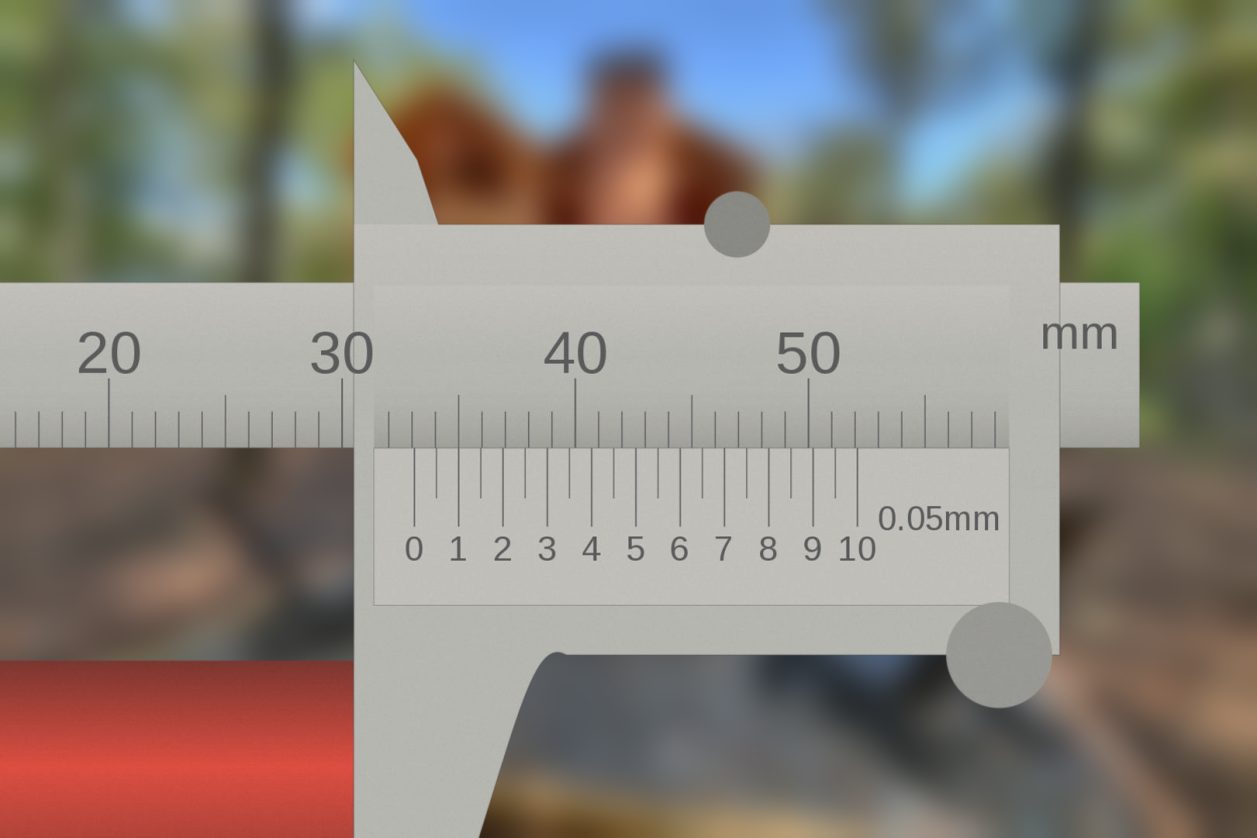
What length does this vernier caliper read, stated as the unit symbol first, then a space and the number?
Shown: mm 33.10
